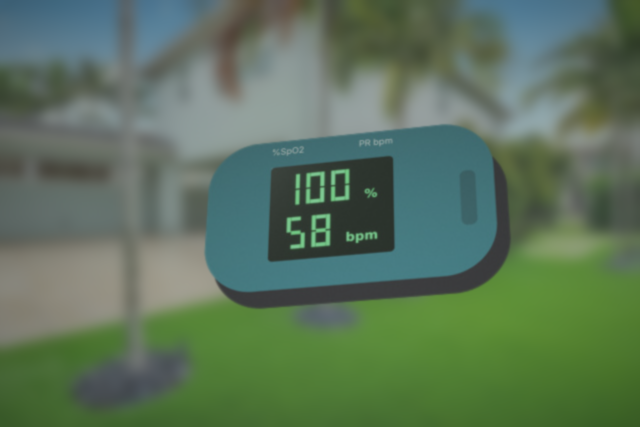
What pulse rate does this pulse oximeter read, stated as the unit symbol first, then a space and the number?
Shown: bpm 58
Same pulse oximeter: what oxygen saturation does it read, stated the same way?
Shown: % 100
